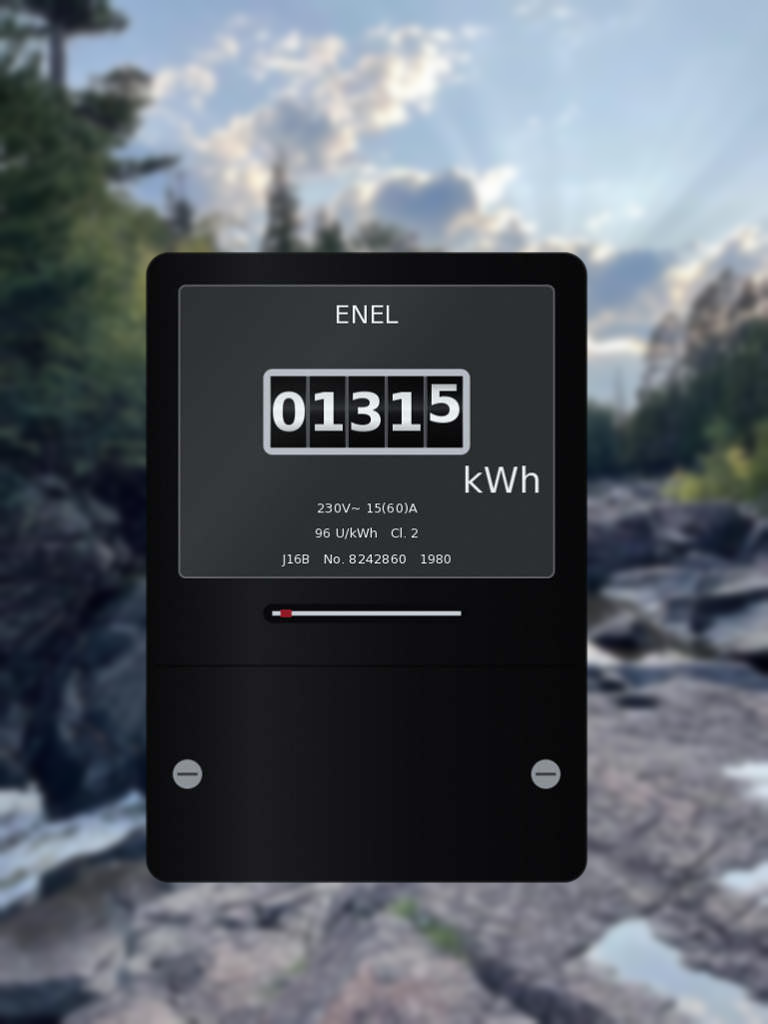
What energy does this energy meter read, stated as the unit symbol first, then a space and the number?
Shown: kWh 1315
